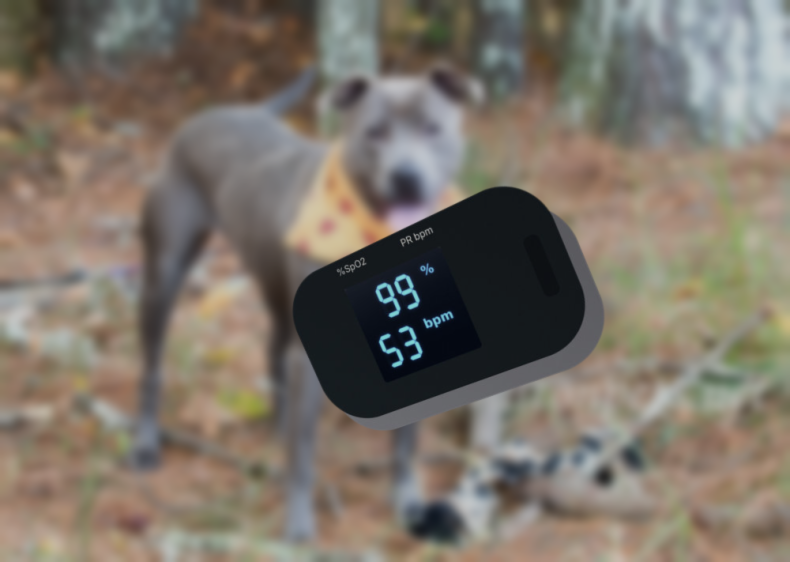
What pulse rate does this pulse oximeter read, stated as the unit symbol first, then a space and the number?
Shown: bpm 53
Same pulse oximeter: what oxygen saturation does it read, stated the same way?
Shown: % 99
